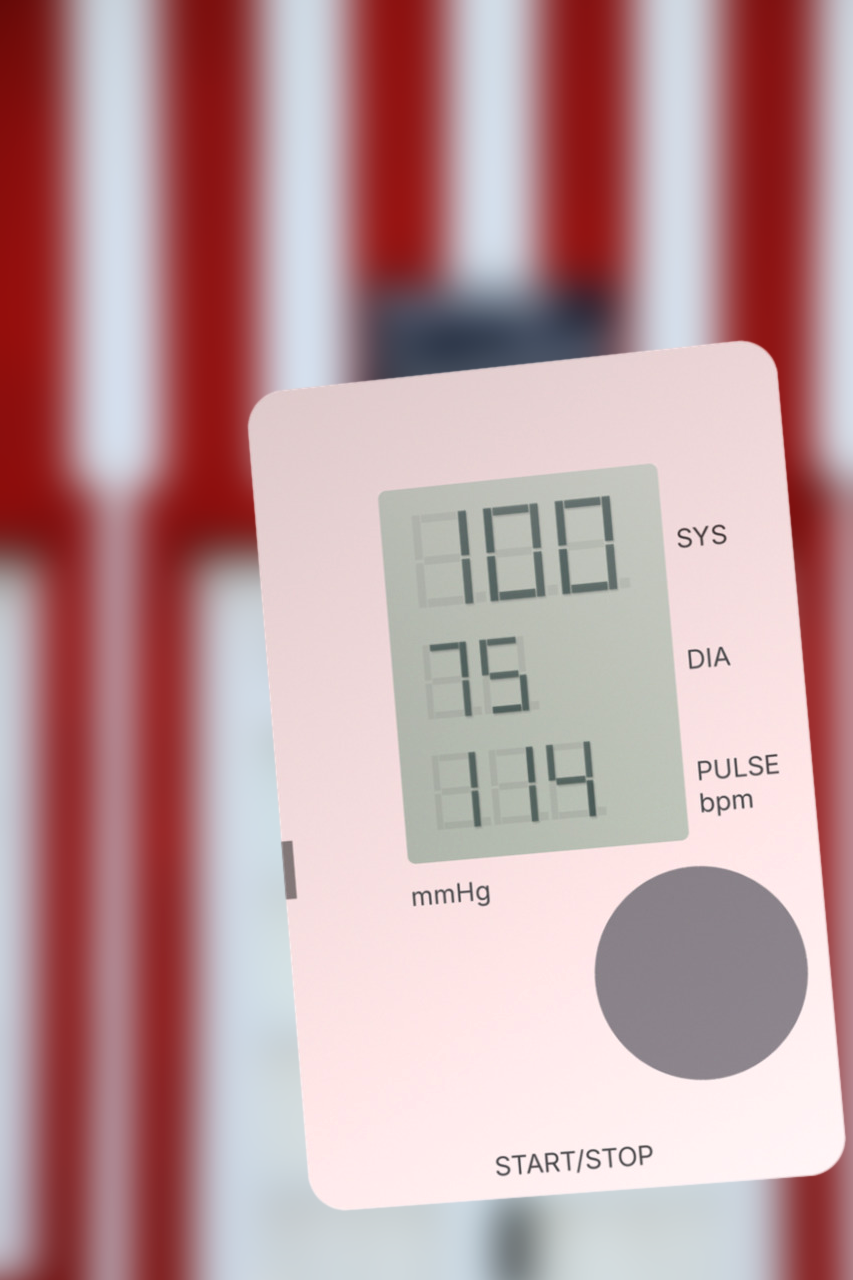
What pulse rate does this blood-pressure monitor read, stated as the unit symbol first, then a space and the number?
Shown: bpm 114
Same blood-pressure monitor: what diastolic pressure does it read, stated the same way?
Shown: mmHg 75
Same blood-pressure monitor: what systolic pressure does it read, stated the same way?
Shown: mmHg 100
